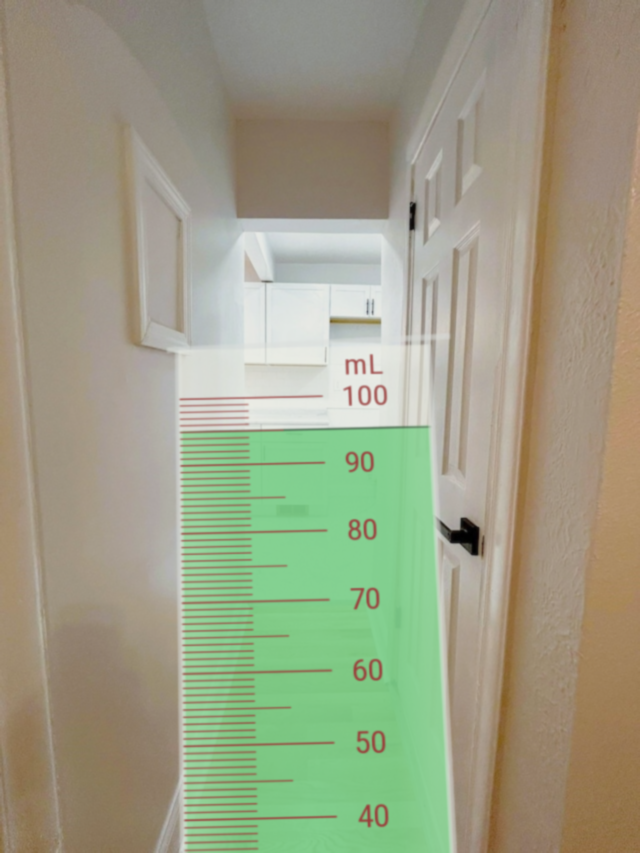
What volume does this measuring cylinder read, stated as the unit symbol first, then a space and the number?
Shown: mL 95
